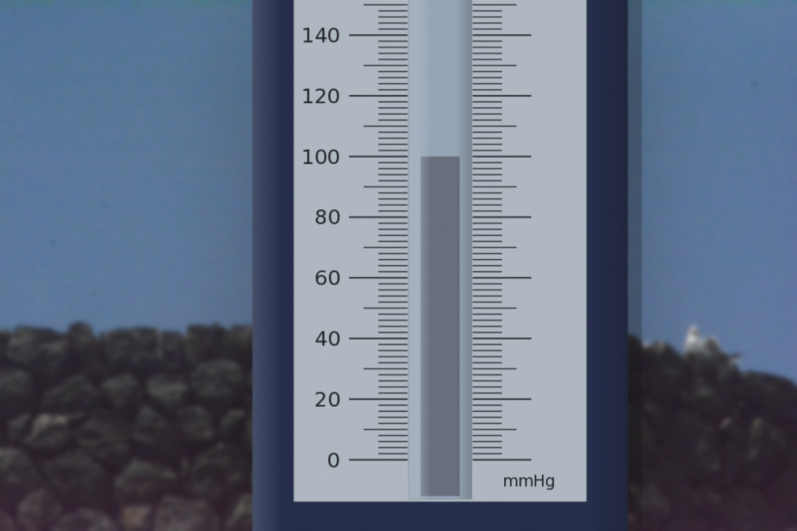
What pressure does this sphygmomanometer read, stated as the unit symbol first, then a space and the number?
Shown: mmHg 100
